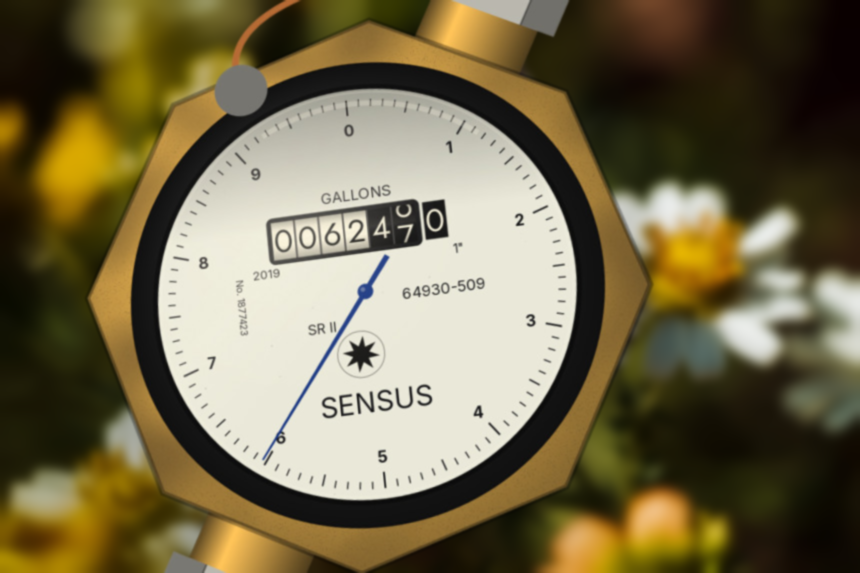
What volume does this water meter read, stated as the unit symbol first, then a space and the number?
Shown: gal 62466.0
